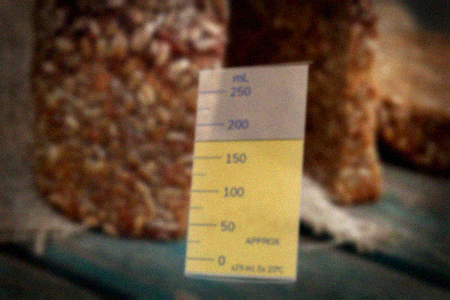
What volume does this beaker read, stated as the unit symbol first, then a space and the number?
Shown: mL 175
